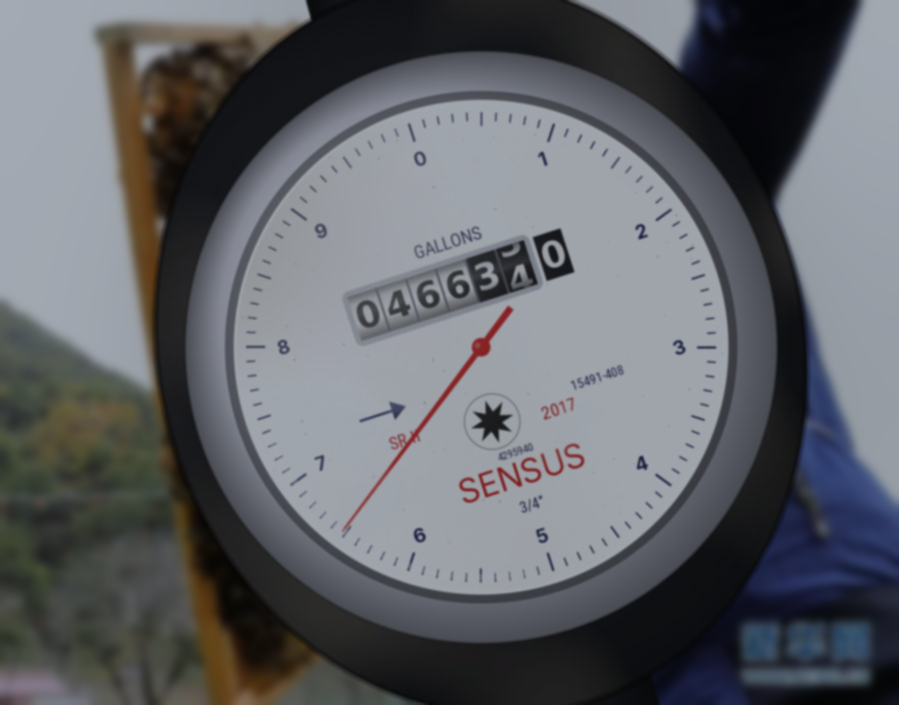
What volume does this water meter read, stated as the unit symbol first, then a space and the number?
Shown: gal 466336.5
